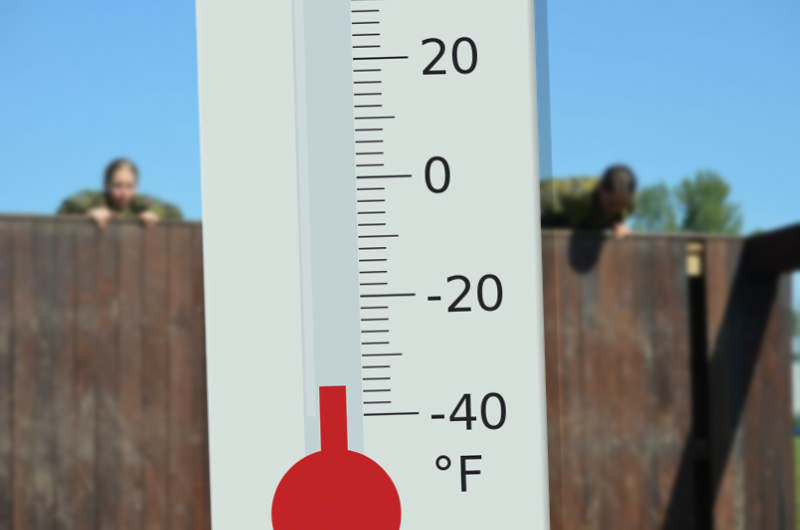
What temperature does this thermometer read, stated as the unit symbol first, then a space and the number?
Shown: °F -35
